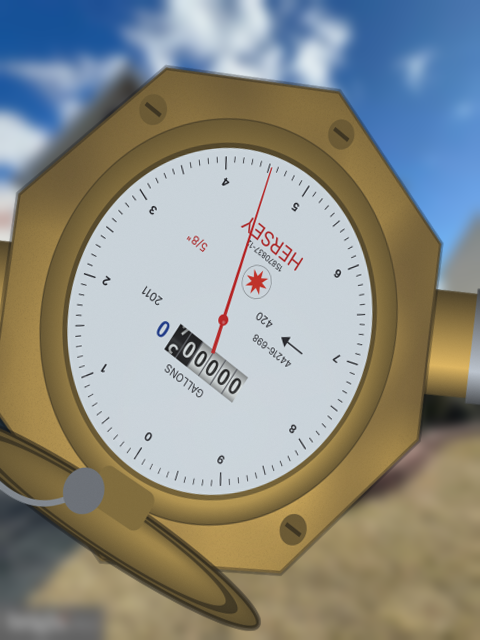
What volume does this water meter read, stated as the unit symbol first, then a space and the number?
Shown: gal 34.5
